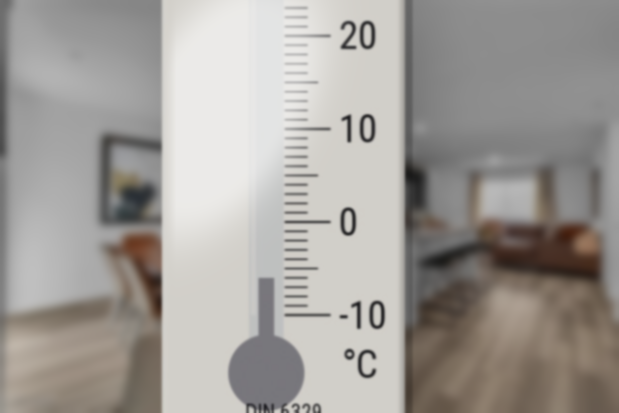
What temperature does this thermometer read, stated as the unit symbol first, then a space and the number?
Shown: °C -6
